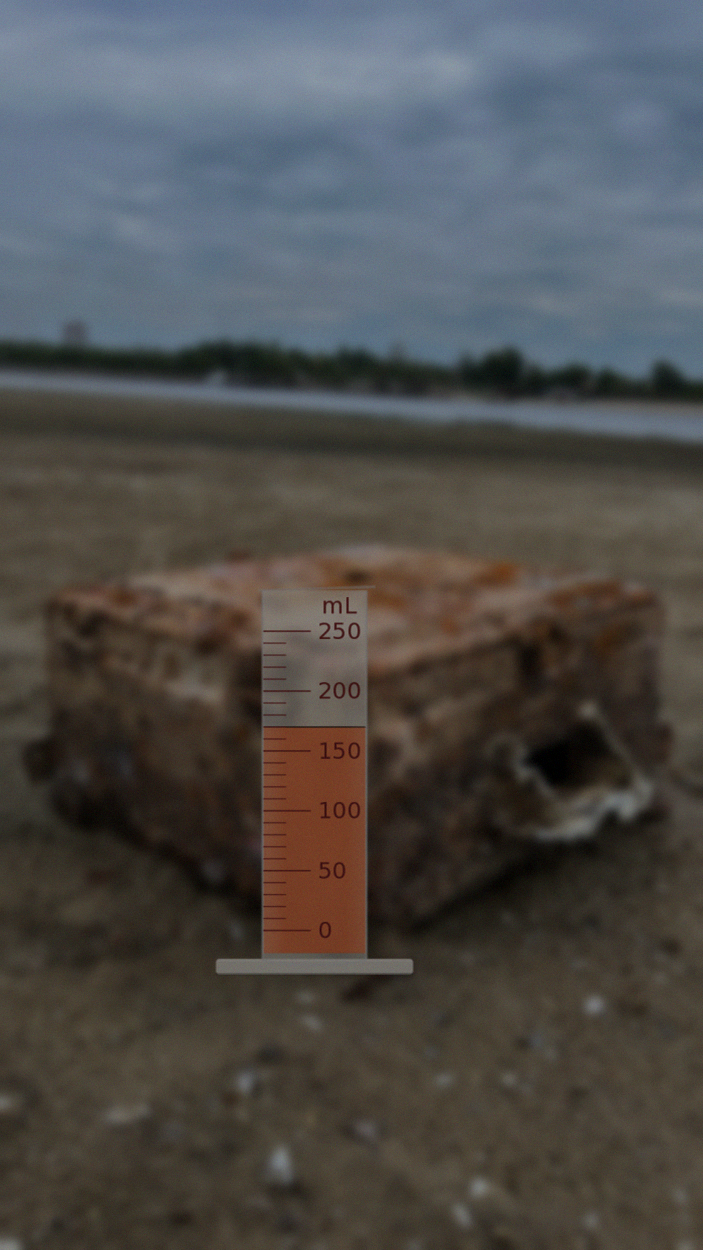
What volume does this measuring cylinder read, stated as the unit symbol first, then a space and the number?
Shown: mL 170
